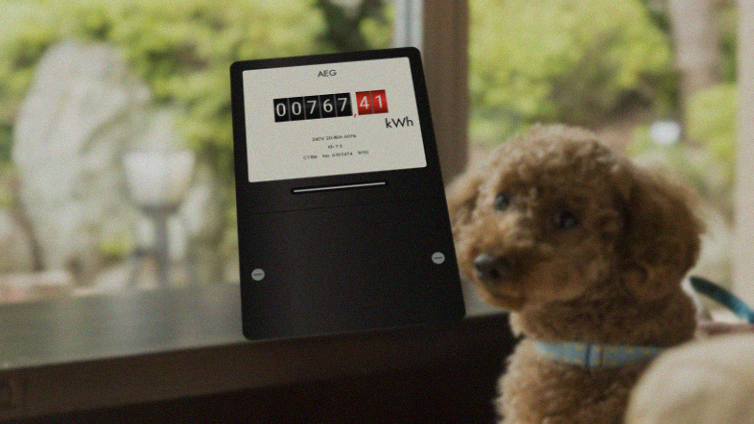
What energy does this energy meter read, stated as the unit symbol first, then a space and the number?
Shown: kWh 767.41
